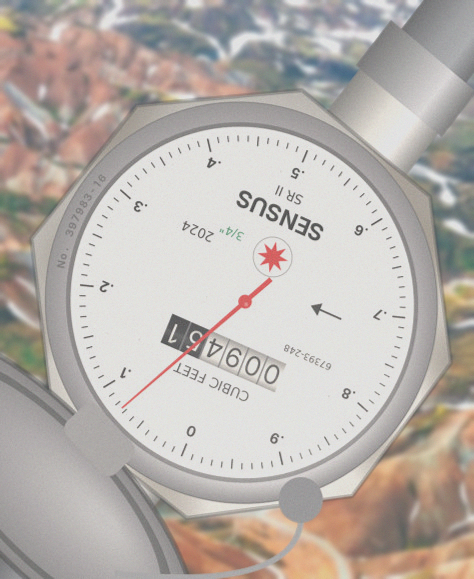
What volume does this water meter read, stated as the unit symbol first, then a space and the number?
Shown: ft³ 9451.07
